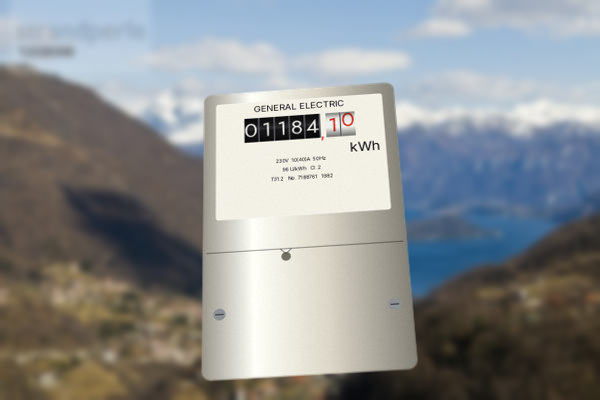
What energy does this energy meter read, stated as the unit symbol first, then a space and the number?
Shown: kWh 1184.10
